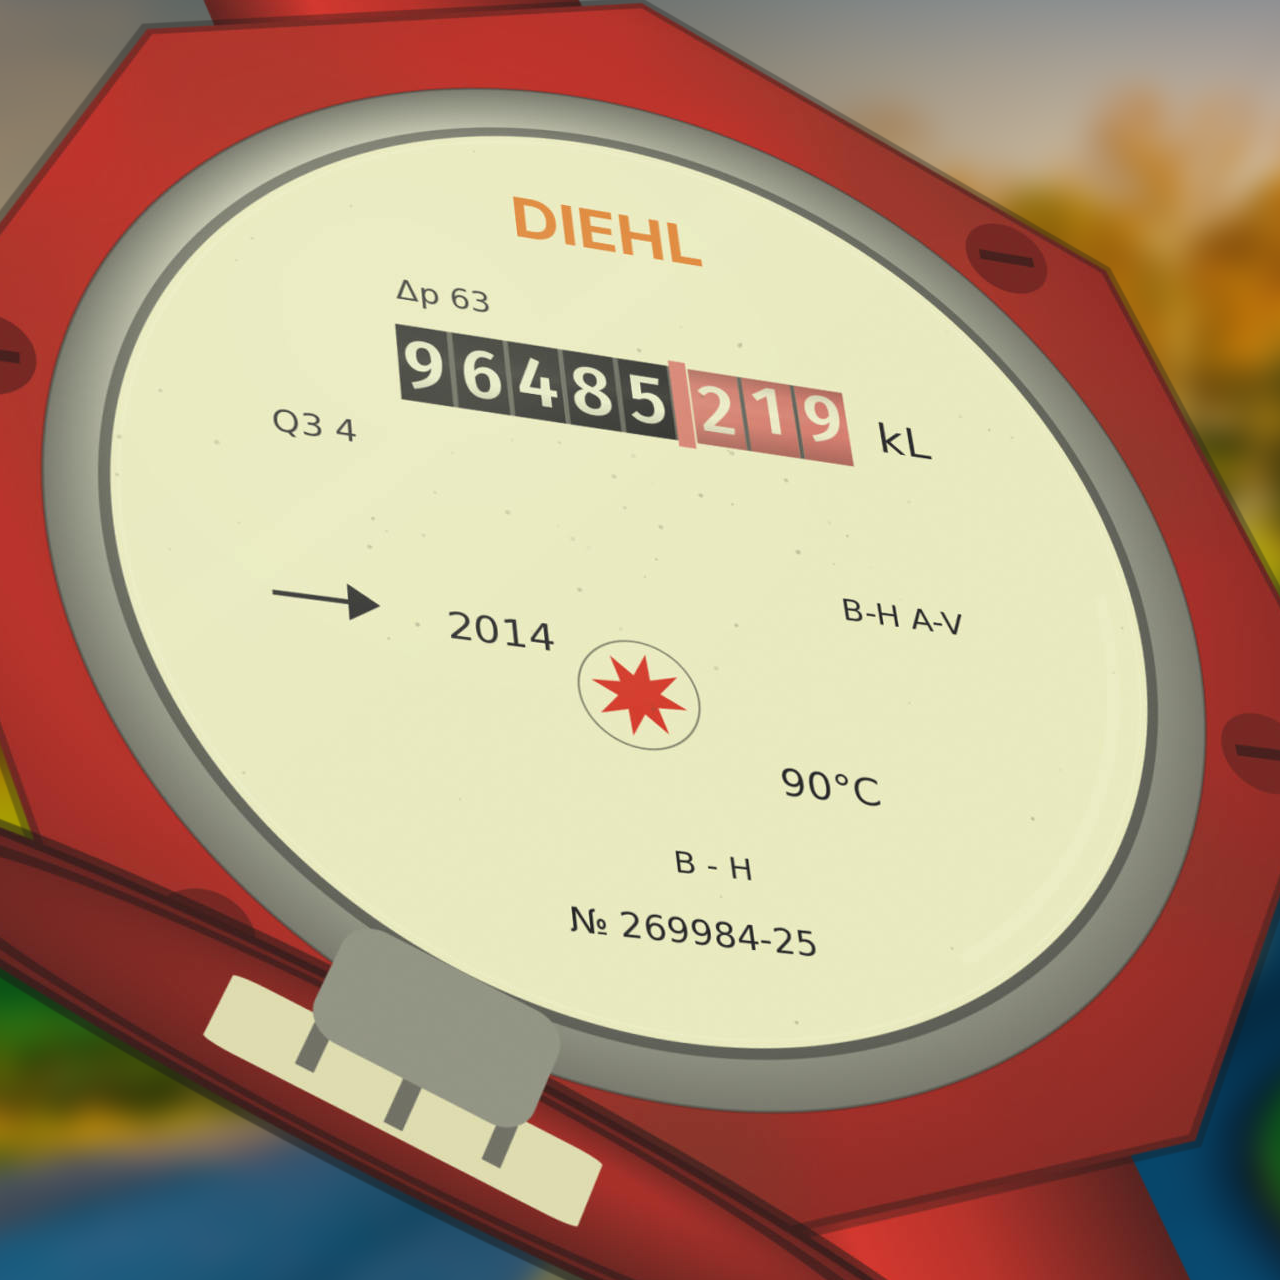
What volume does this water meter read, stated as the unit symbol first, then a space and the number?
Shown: kL 96485.219
